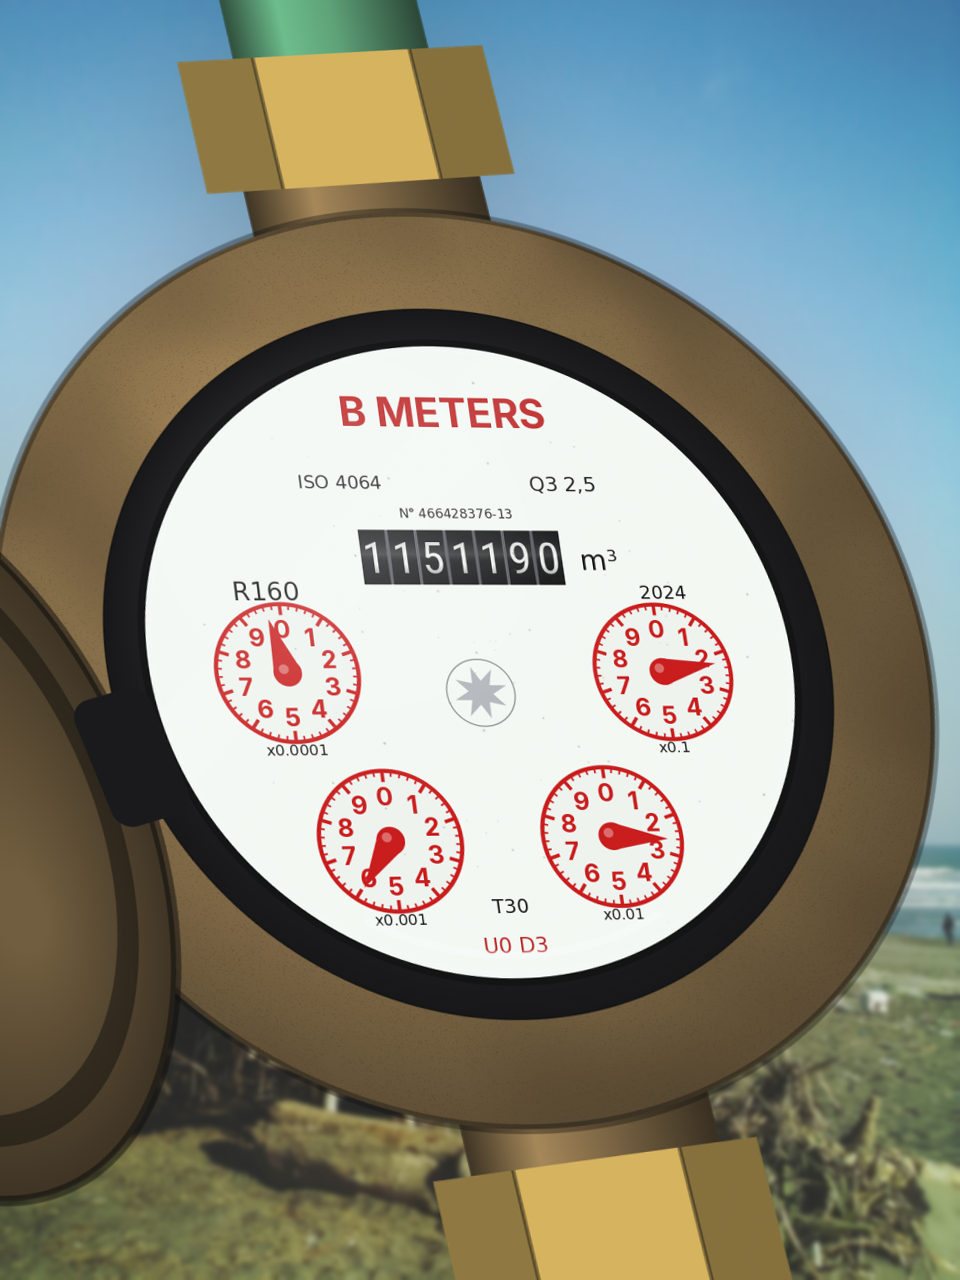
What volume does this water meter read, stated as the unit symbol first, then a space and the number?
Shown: m³ 1151190.2259
